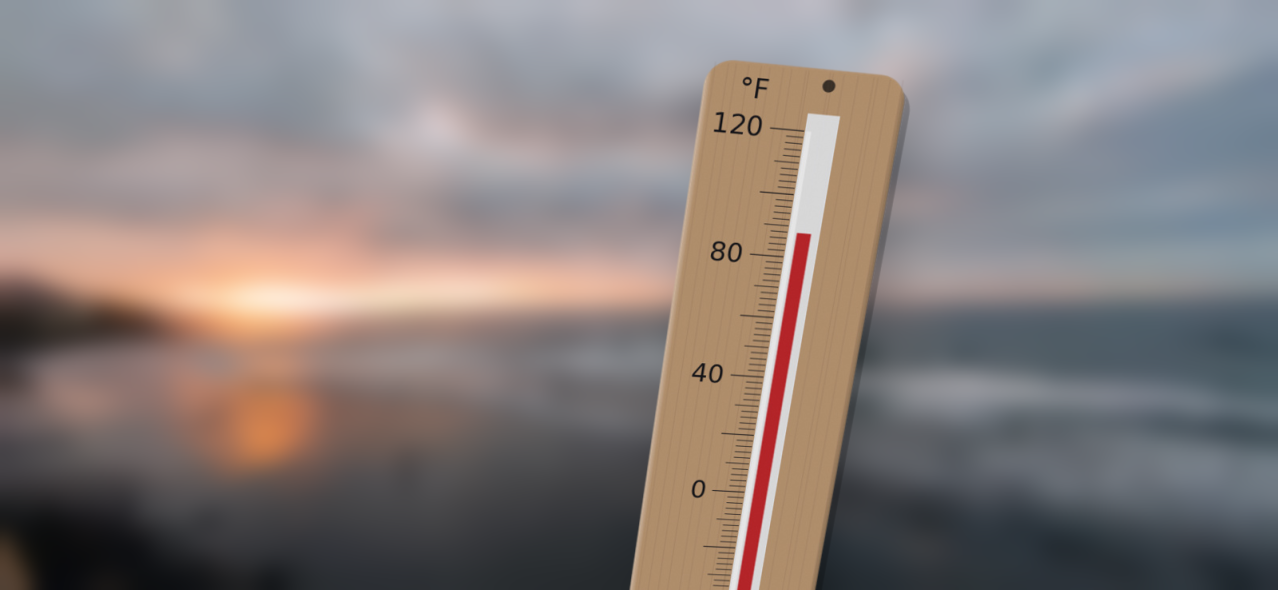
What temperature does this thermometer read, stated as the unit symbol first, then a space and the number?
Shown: °F 88
